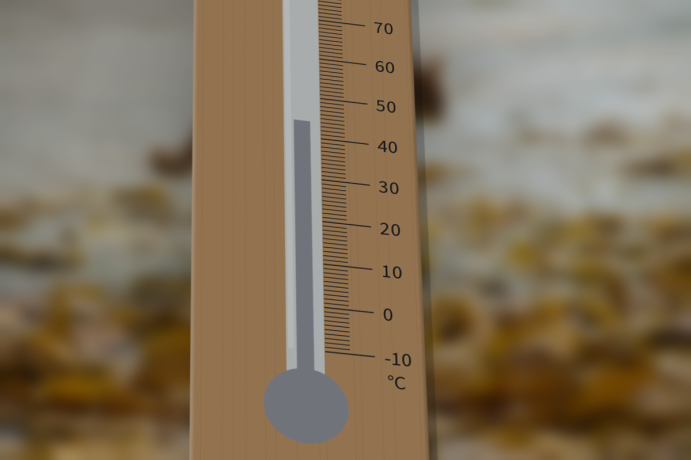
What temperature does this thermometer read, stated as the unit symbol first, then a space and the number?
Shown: °C 44
